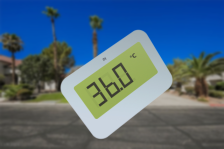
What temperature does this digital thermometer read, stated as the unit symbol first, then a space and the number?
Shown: °C 36.0
